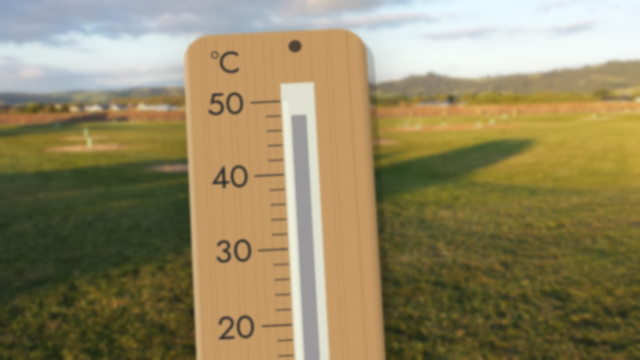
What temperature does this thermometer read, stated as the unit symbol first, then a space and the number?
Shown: °C 48
